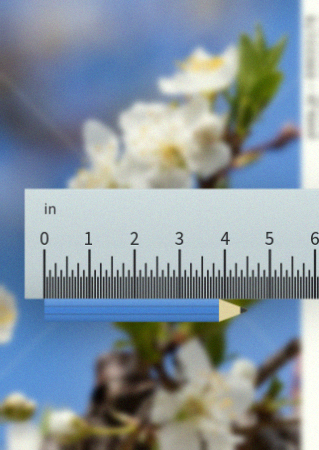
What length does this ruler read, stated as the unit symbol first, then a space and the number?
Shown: in 4.5
